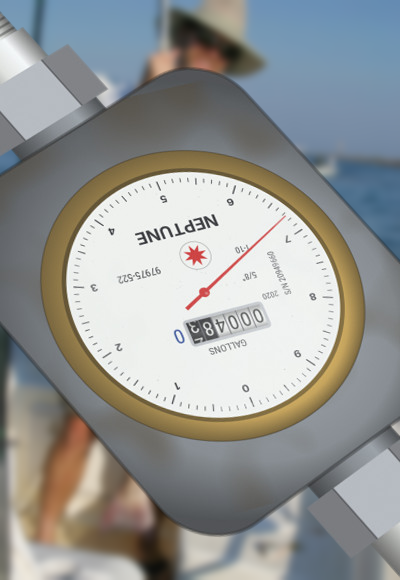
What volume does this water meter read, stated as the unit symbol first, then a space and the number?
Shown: gal 4826.7
